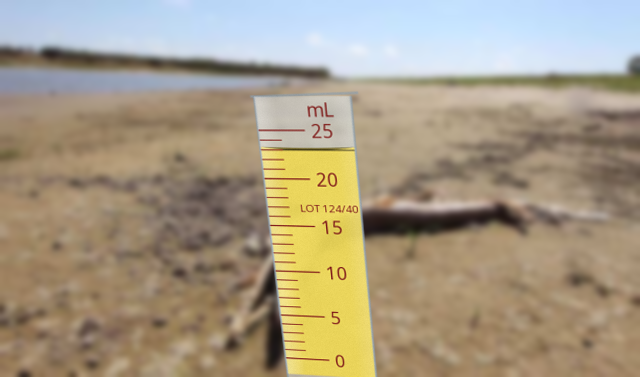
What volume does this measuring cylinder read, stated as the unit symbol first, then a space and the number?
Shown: mL 23
